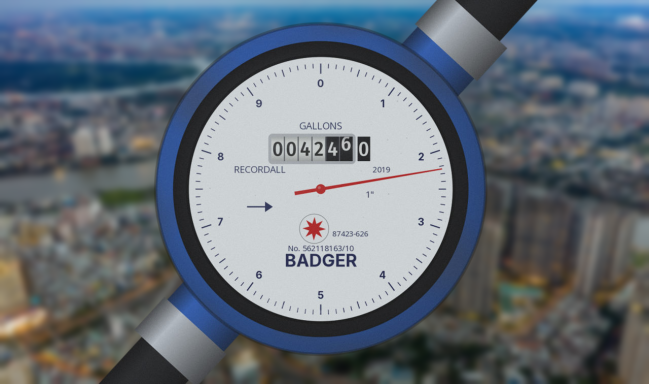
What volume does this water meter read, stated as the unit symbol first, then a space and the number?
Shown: gal 42462.2
